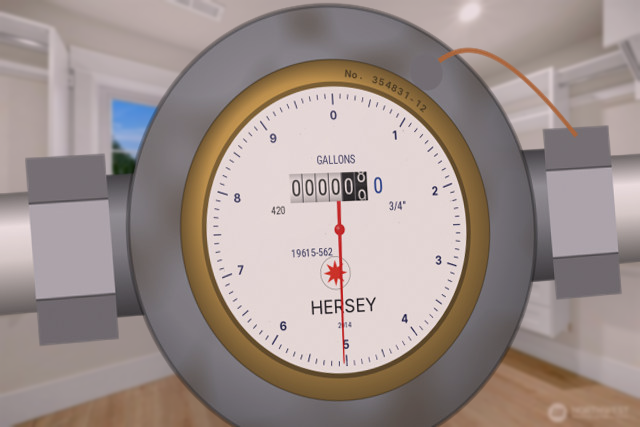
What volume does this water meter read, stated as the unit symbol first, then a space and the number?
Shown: gal 85.0
